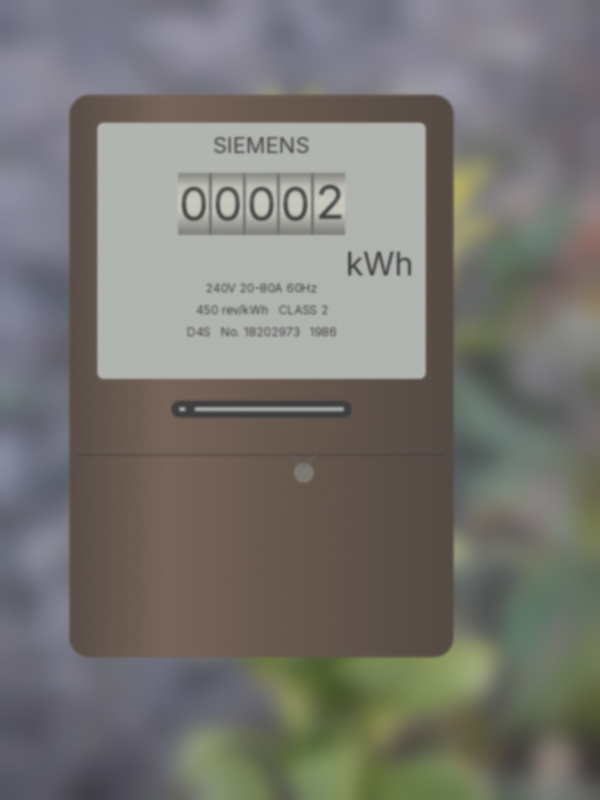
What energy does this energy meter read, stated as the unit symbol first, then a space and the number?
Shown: kWh 2
